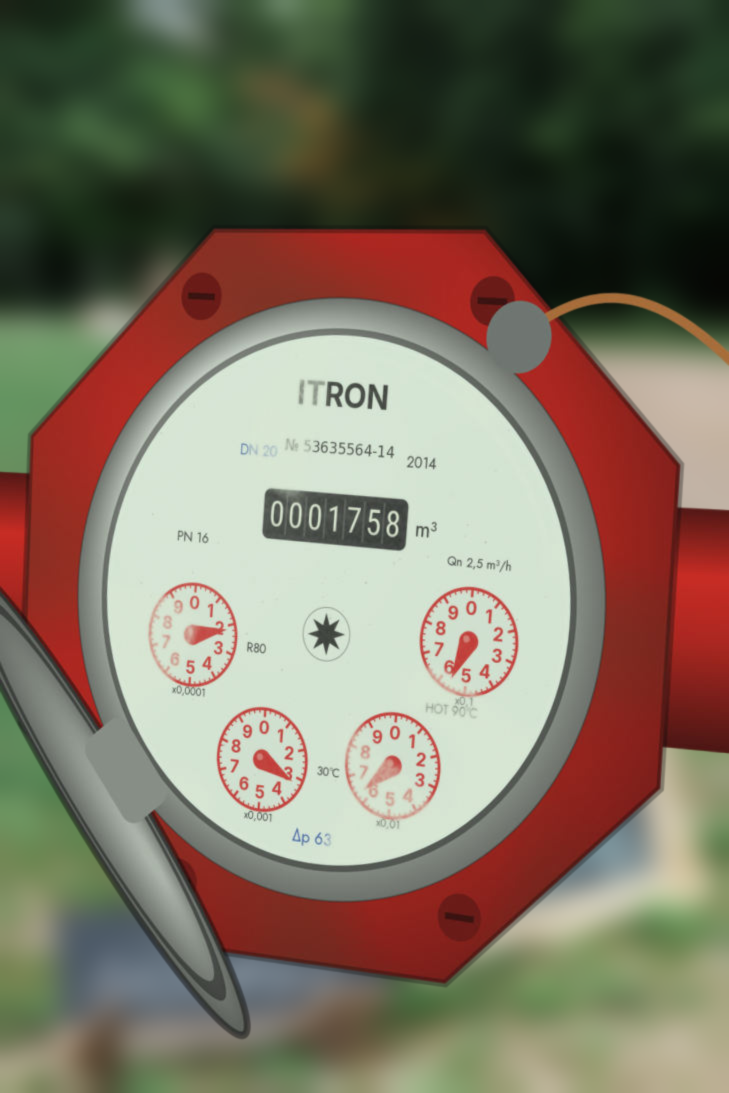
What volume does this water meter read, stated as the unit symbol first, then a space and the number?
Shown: m³ 1758.5632
